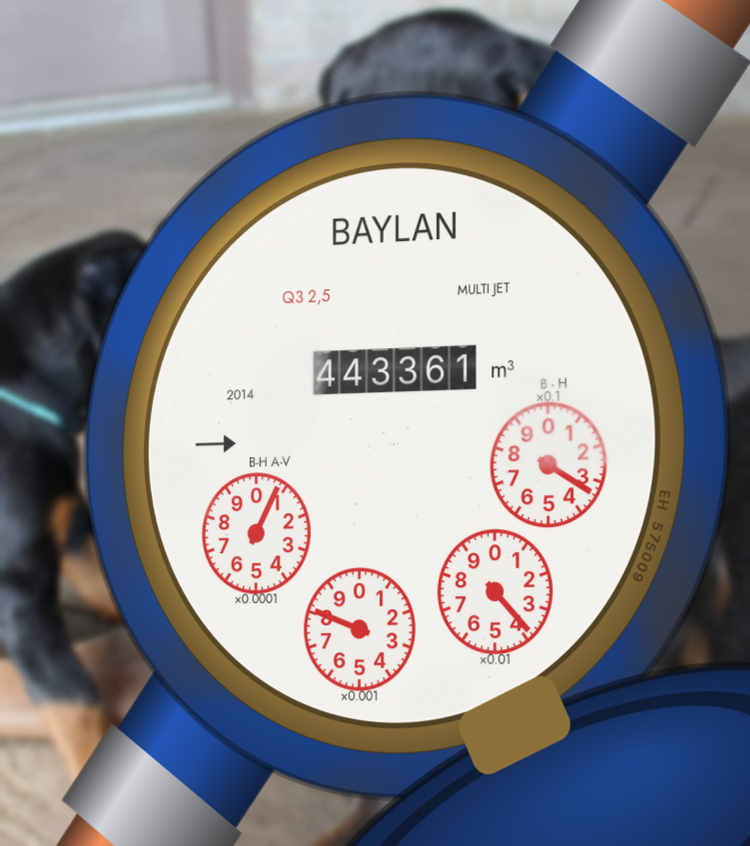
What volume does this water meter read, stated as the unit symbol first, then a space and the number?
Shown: m³ 443361.3380
